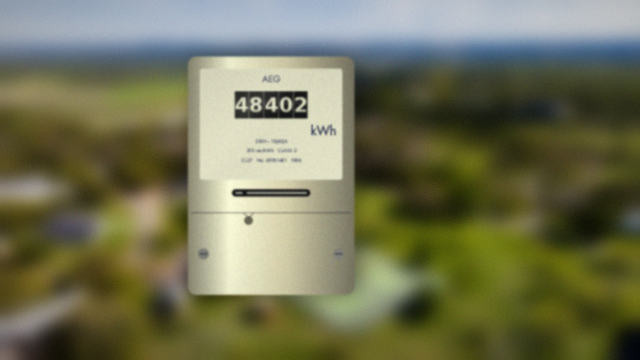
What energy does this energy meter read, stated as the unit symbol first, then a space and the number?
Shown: kWh 48402
